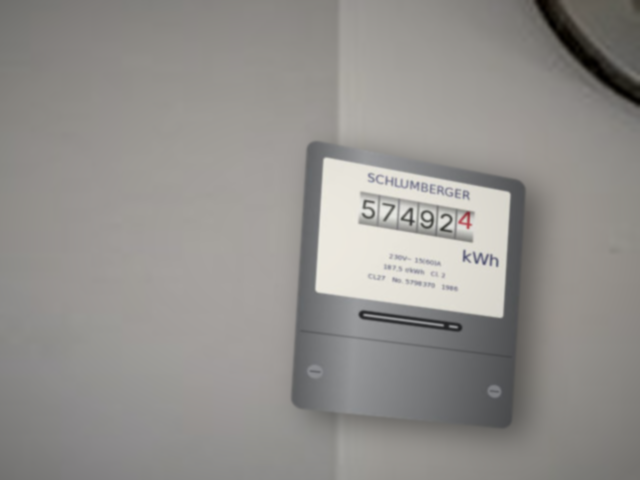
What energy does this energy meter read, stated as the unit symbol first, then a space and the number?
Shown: kWh 57492.4
